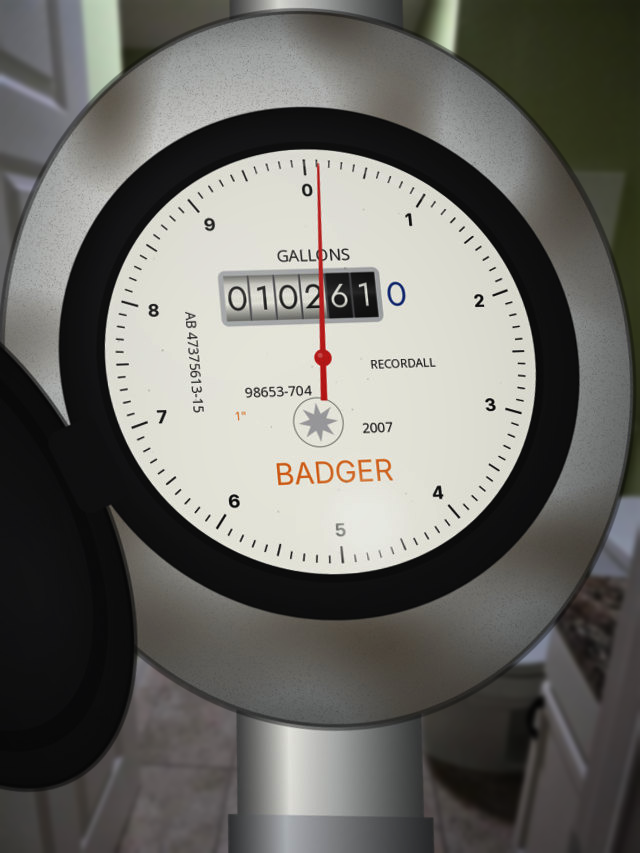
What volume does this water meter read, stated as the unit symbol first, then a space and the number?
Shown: gal 102610.1
